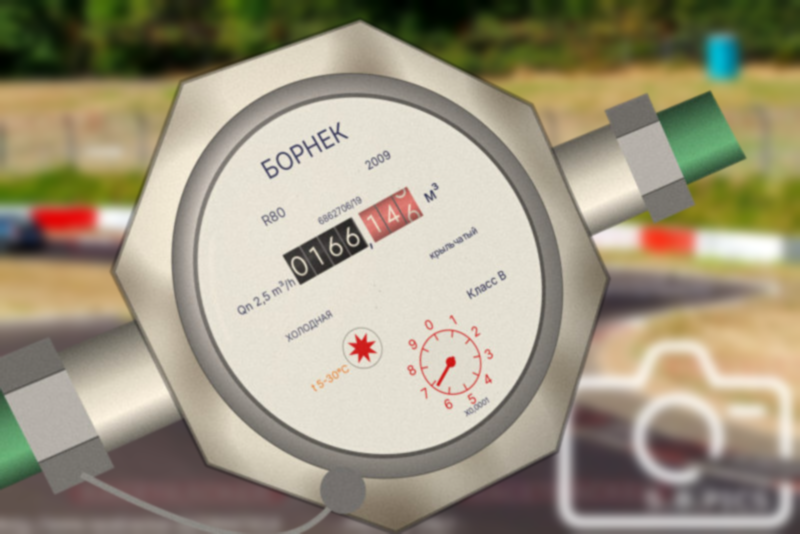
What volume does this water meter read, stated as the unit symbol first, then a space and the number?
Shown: m³ 166.1456
